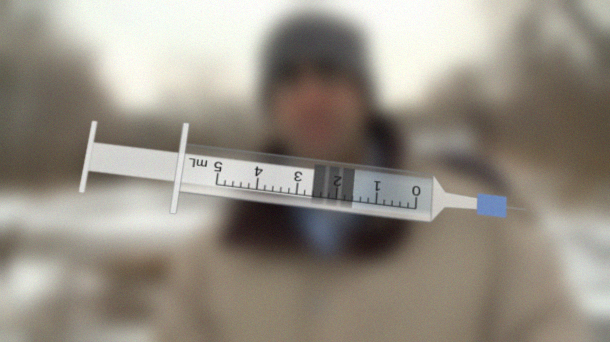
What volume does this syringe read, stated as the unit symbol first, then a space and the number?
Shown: mL 1.6
